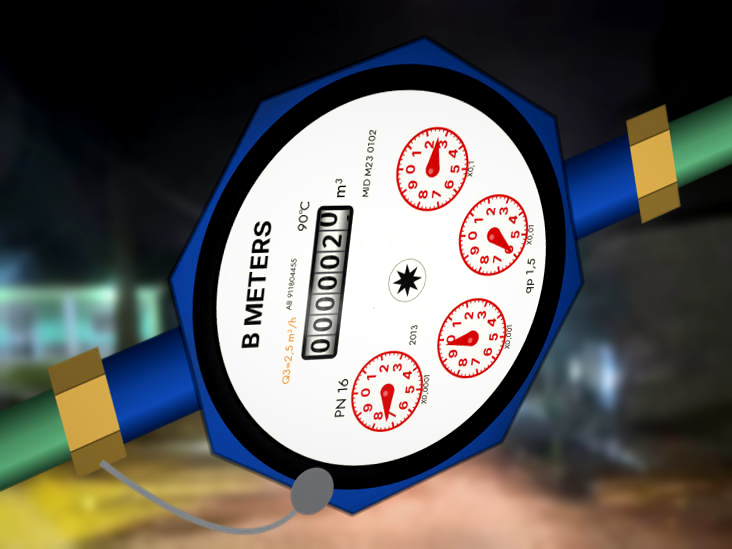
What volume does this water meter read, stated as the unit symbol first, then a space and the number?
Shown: m³ 20.2597
